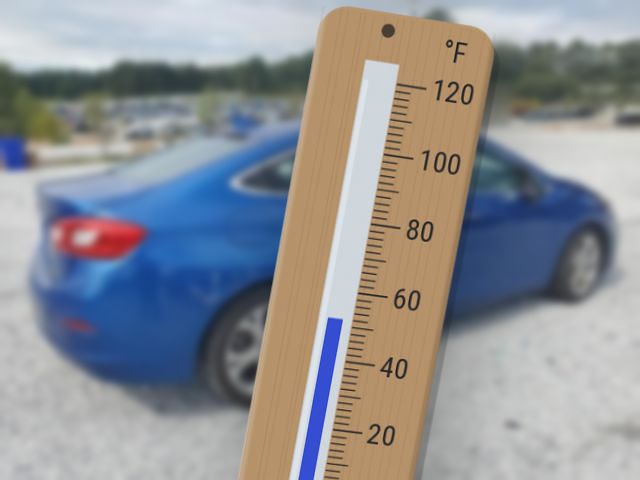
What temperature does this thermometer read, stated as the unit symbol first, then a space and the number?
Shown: °F 52
